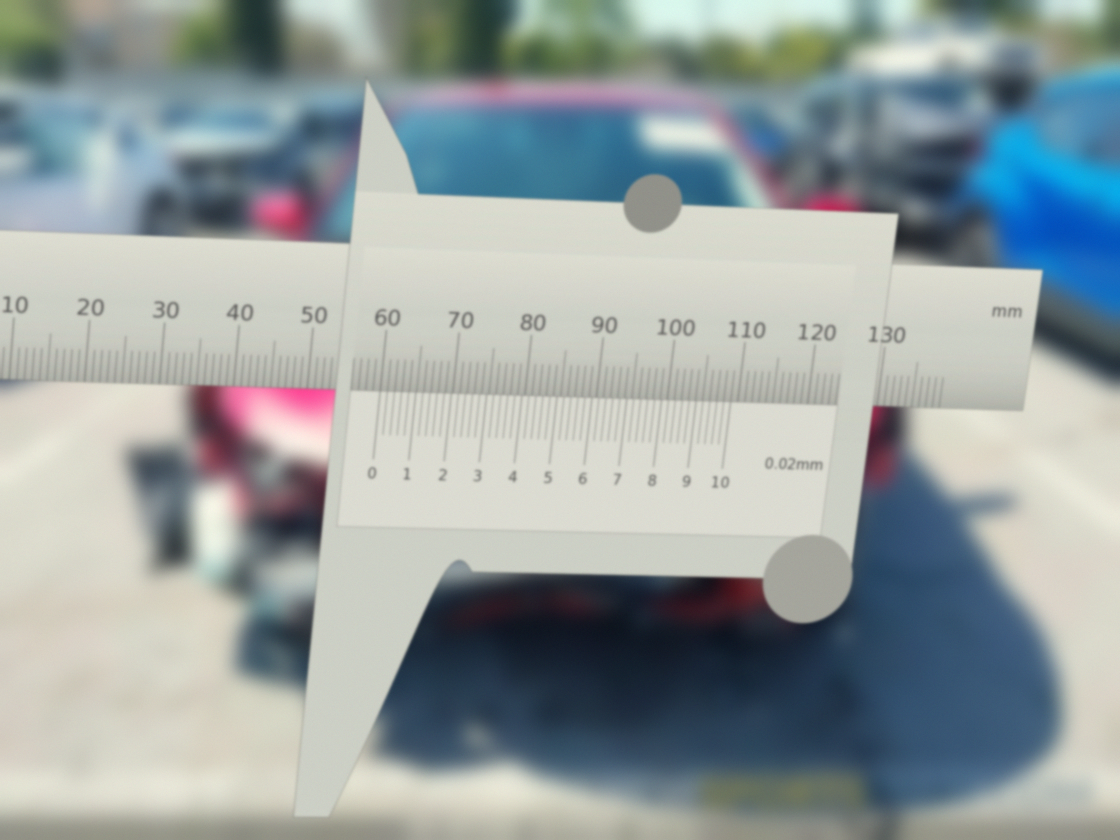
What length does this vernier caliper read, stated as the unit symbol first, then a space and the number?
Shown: mm 60.0
